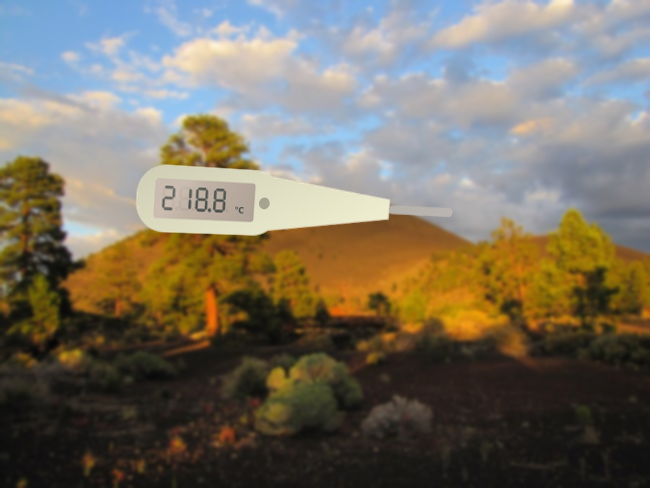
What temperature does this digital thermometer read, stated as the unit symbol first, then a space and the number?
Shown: °C 218.8
